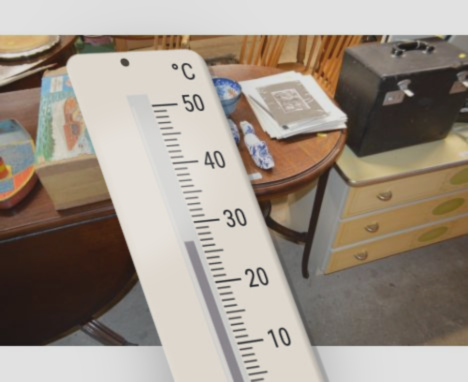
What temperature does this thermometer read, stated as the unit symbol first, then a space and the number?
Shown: °C 27
